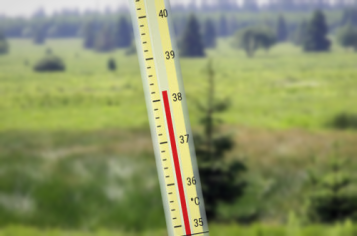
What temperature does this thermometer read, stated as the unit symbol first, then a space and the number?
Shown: °C 38.2
